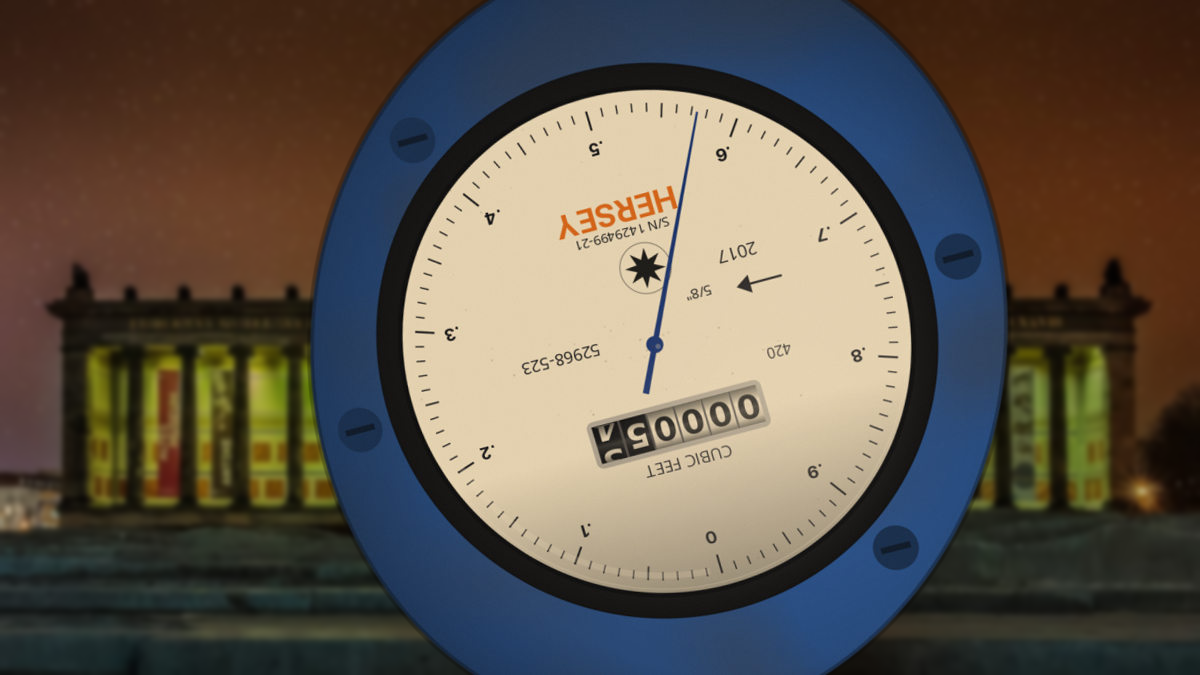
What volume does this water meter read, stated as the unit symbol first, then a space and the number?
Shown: ft³ 53.57
